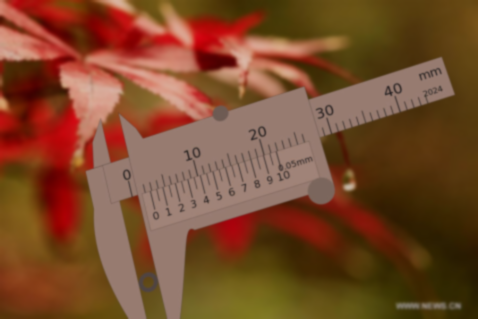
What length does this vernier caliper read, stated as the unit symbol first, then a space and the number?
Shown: mm 2.8
